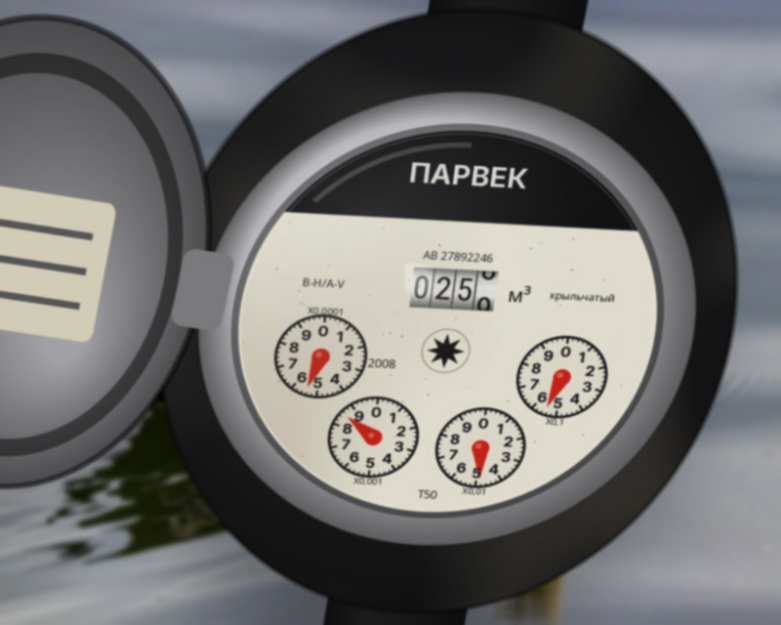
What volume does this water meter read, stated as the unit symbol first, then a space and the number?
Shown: m³ 258.5485
